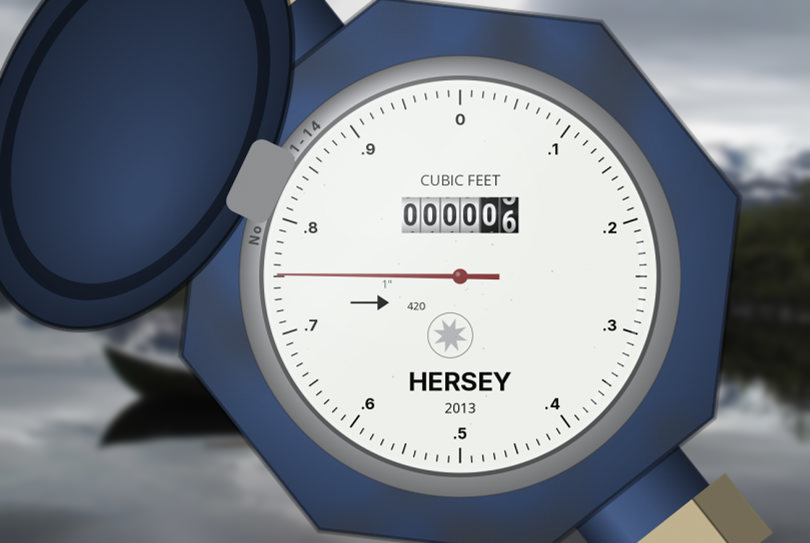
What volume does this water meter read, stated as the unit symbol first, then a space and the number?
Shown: ft³ 5.75
